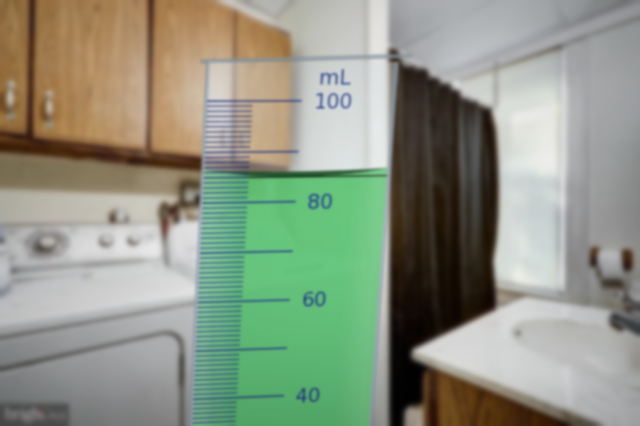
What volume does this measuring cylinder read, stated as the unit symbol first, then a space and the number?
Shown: mL 85
